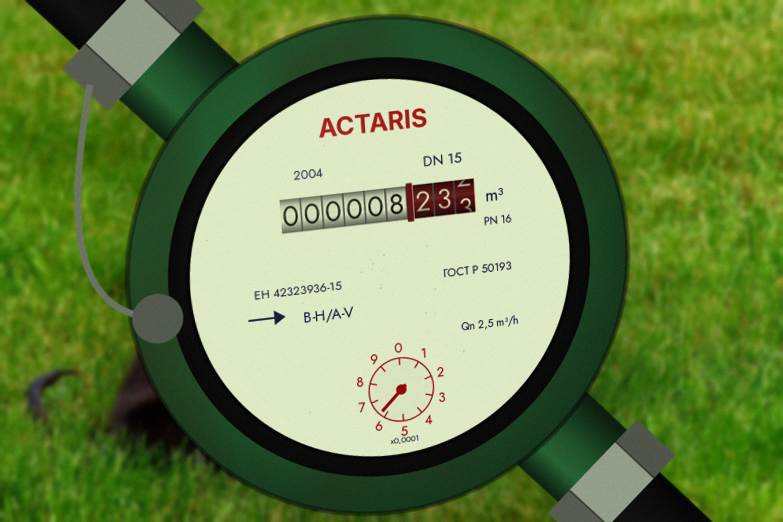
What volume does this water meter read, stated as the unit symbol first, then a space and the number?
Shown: m³ 8.2326
